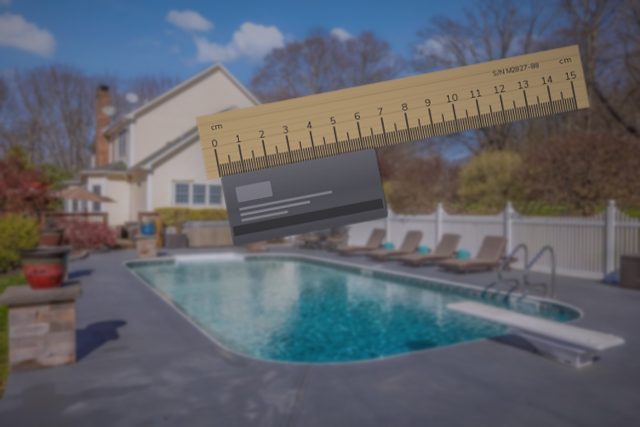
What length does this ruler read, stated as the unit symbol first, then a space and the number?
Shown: cm 6.5
